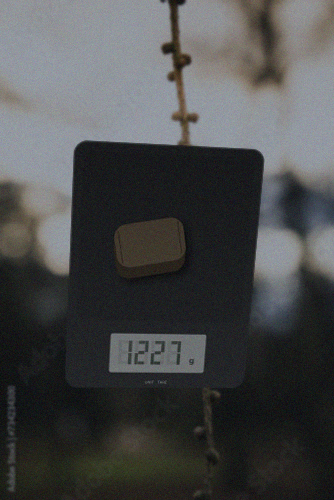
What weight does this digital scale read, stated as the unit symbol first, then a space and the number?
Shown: g 1227
